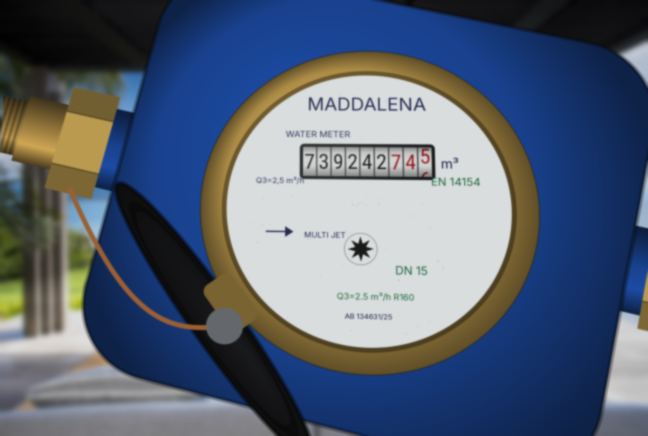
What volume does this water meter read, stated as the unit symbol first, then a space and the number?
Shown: m³ 739242.745
